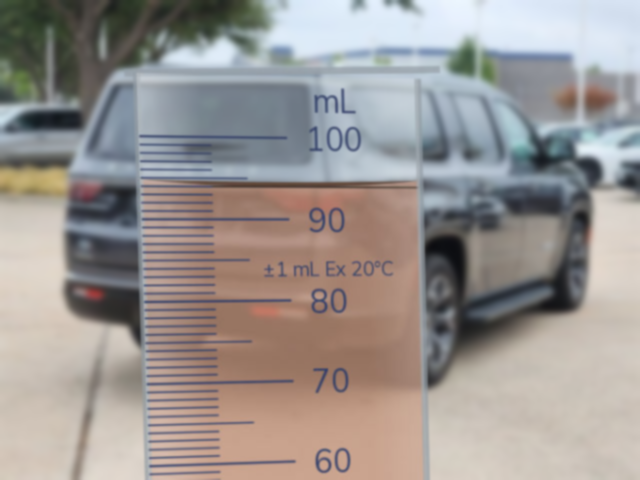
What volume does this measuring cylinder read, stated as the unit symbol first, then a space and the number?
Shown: mL 94
